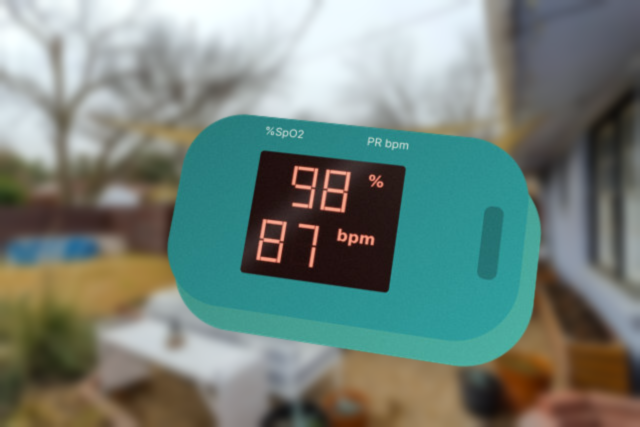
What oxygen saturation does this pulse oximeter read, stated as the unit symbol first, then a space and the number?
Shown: % 98
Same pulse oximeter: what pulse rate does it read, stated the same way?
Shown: bpm 87
